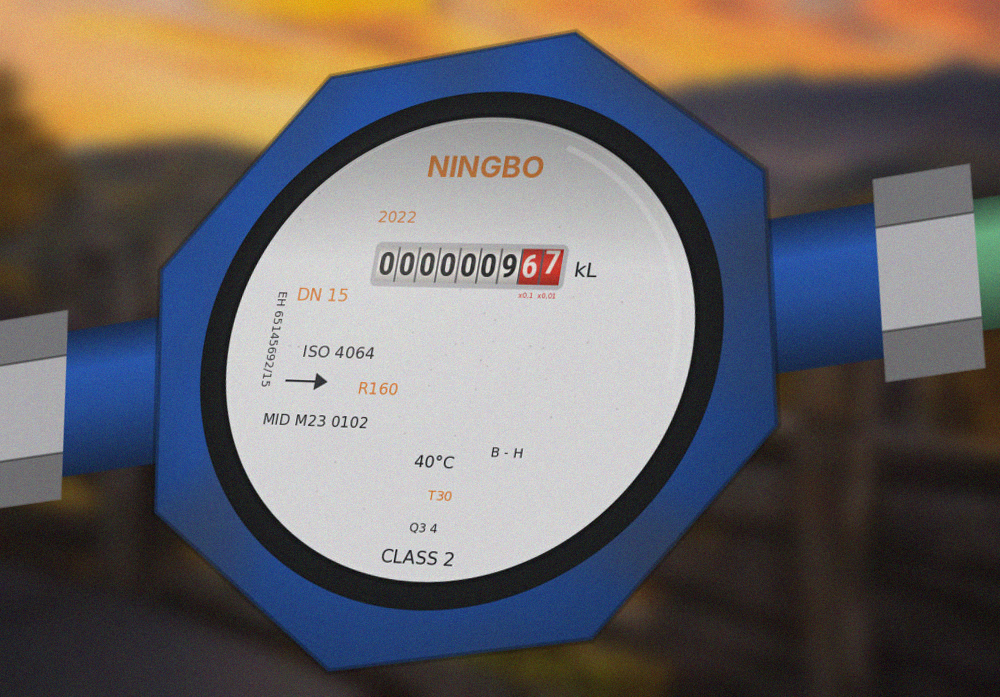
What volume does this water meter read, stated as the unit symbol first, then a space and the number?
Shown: kL 9.67
